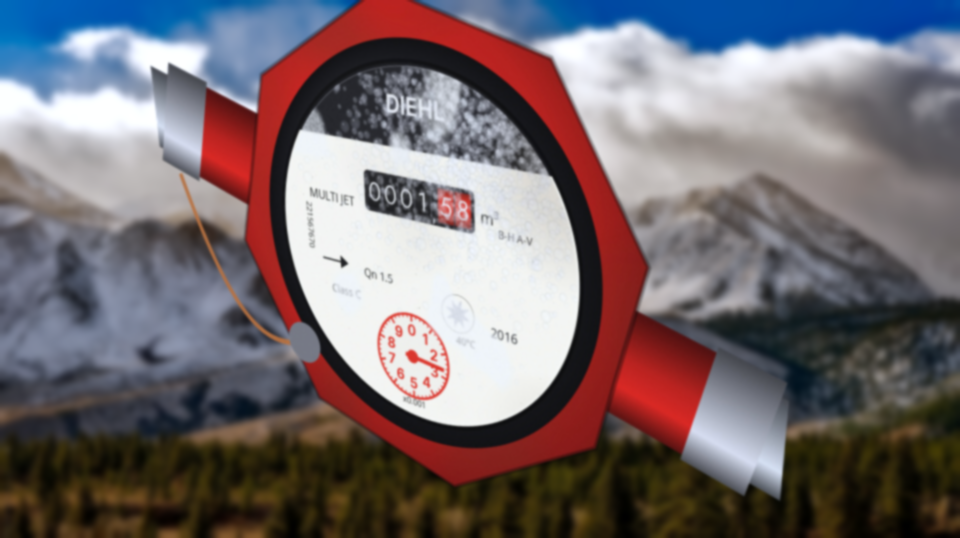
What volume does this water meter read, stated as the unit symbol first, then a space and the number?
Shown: m³ 1.582
